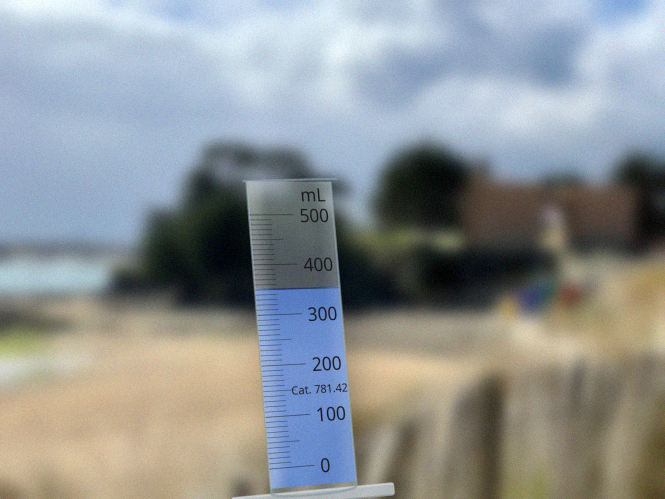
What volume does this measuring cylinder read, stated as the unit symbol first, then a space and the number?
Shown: mL 350
